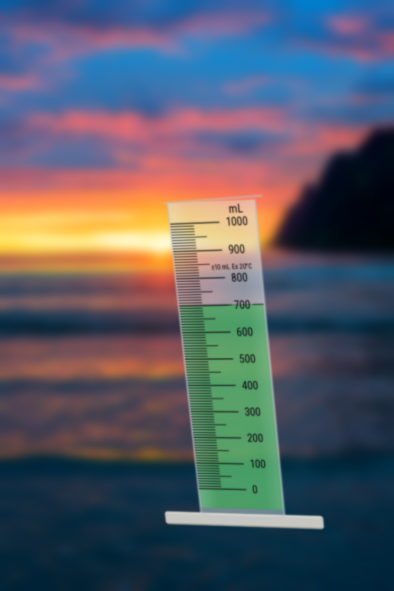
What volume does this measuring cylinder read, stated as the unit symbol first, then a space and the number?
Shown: mL 700
